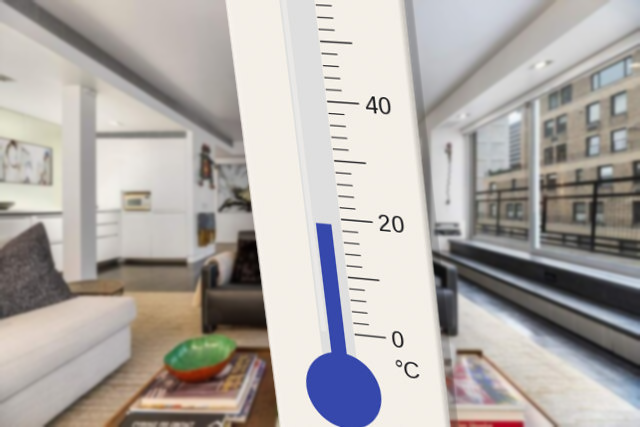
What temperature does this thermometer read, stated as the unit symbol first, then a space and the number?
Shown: °C 19
